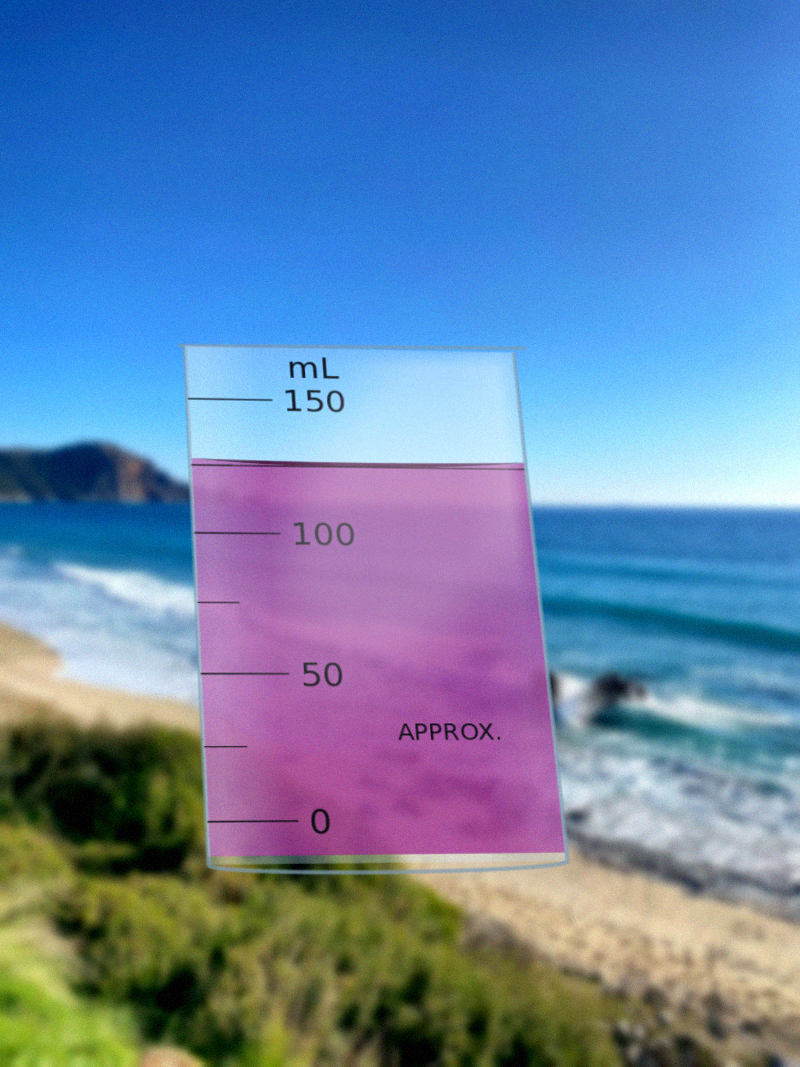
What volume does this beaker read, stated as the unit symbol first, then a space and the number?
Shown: mL 125
